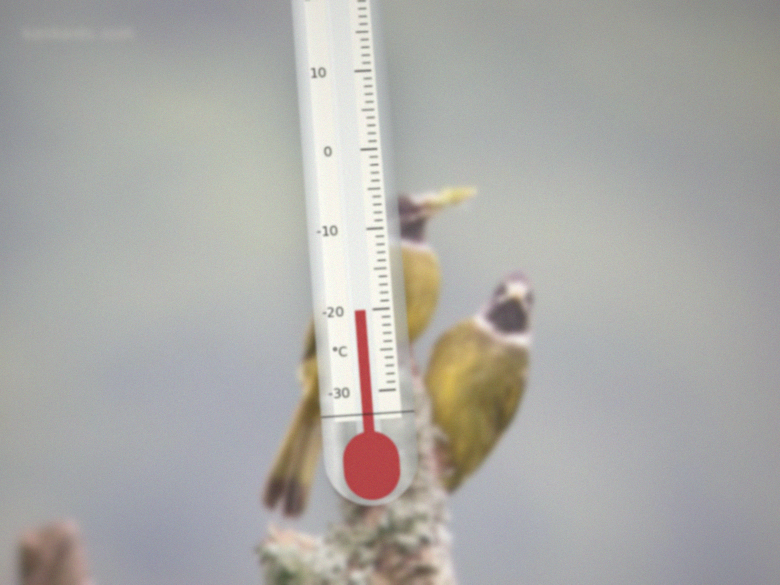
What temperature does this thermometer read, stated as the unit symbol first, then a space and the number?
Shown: °C -20
